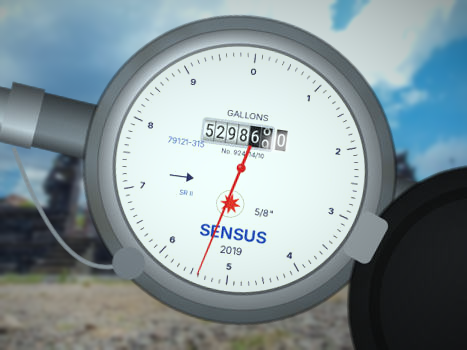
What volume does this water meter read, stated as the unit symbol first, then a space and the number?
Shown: gal 5298685.4
